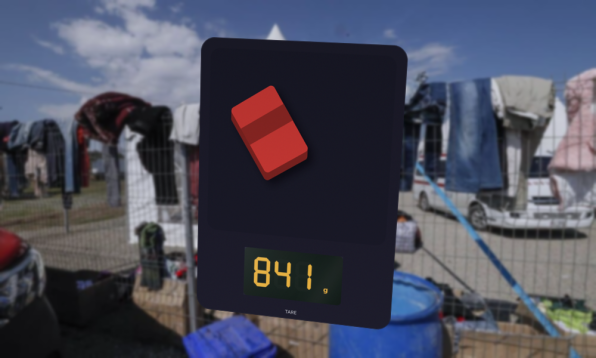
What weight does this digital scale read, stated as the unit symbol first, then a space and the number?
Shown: g 841
